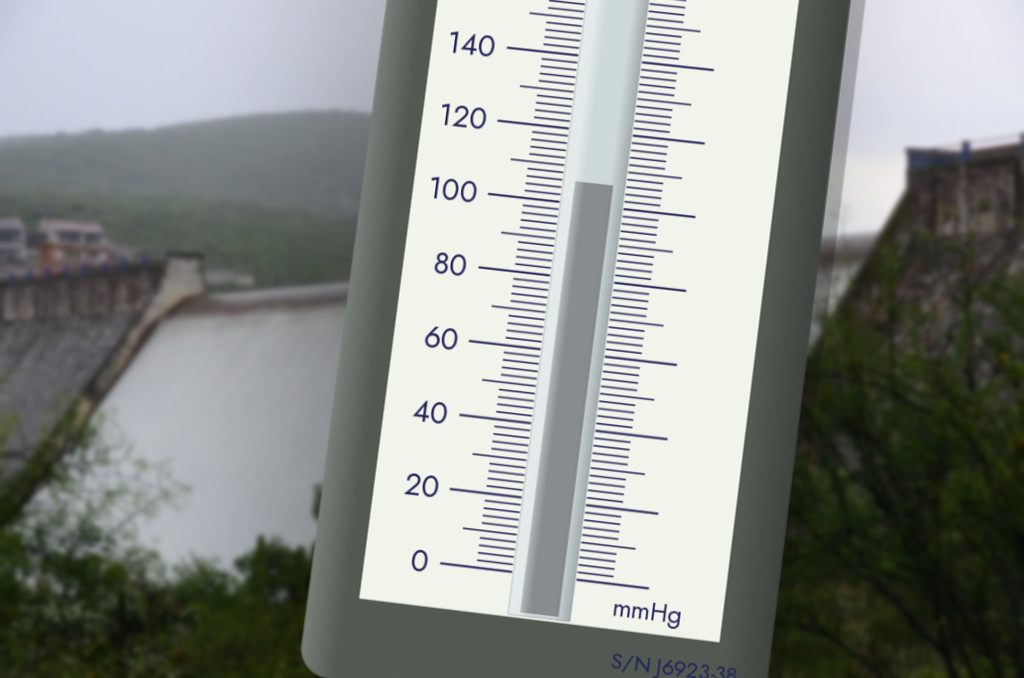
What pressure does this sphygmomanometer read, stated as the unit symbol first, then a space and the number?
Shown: mmHg 106
